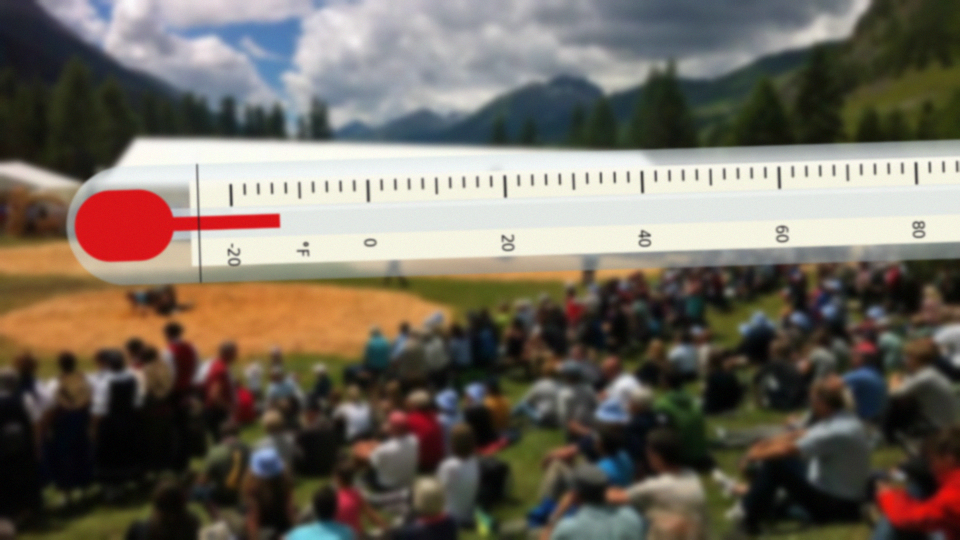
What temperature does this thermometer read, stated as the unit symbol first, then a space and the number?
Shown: °F -13
